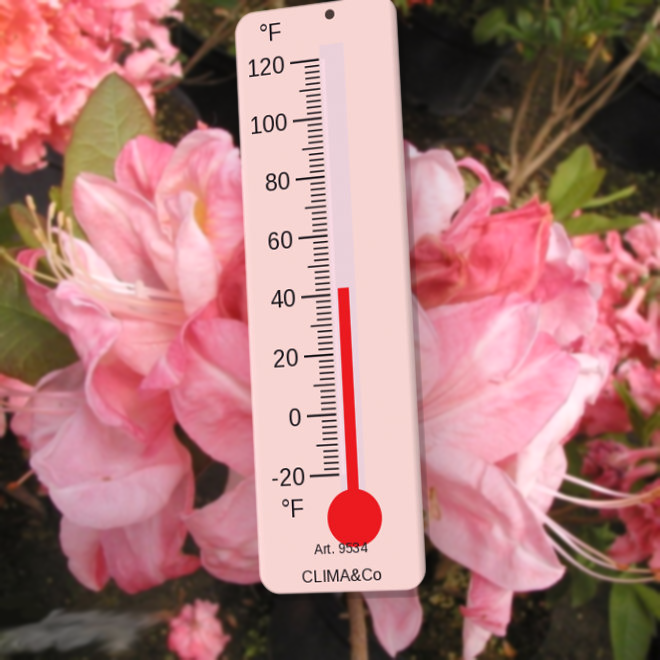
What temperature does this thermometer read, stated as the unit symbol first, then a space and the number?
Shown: °F 42
